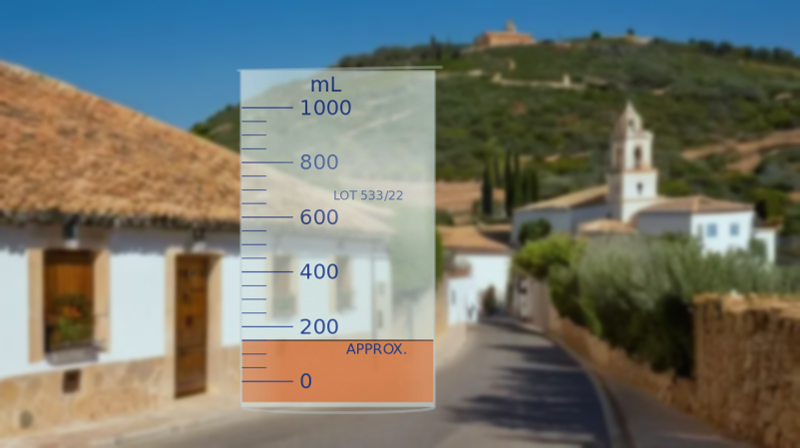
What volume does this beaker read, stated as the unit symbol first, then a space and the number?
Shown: mL 150
